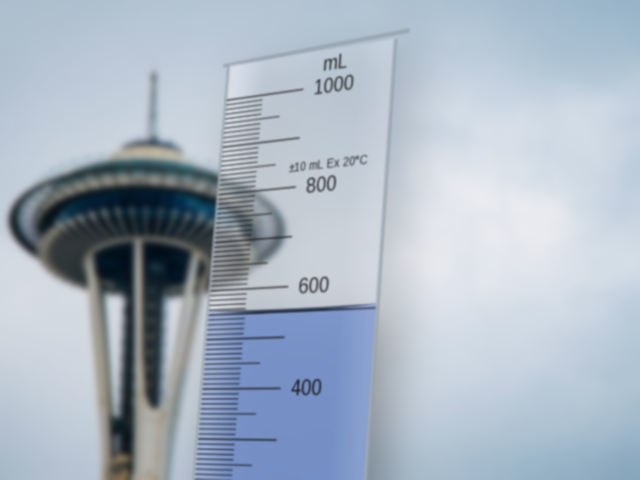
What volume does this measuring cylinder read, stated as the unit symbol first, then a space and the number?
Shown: mL 550
